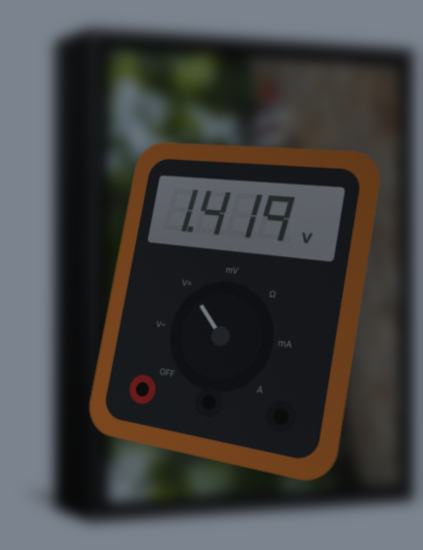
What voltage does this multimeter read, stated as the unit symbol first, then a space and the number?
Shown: V 1.419
